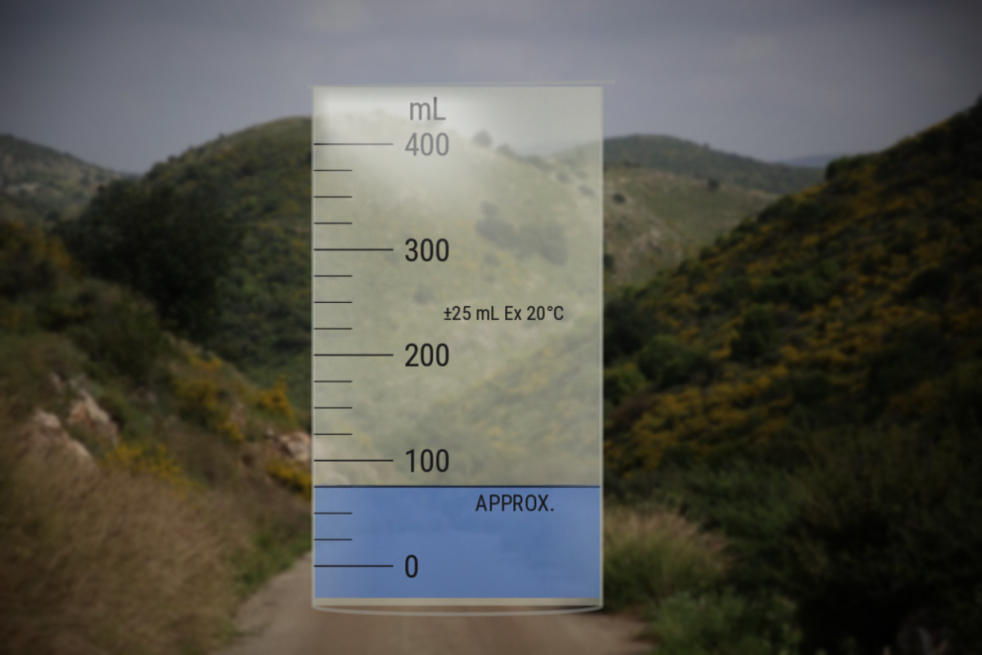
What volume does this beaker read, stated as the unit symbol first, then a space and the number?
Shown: mL 75
